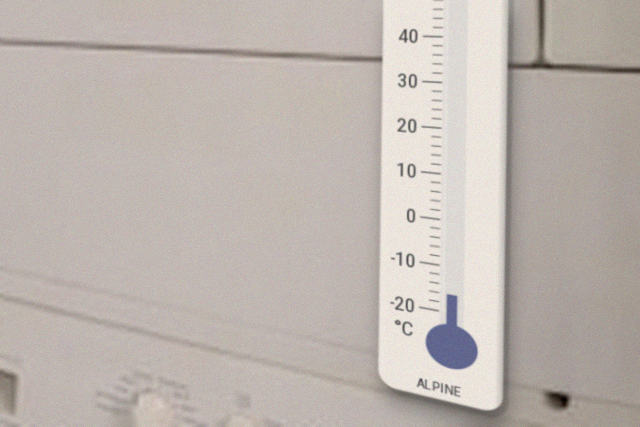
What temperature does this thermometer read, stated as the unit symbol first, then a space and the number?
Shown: °C -16
